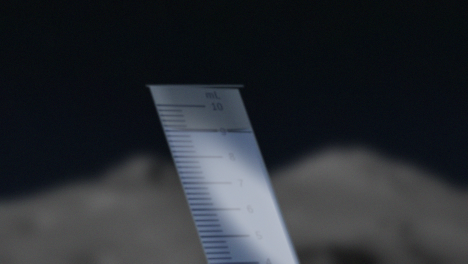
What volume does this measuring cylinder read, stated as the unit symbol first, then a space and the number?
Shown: mL 9
